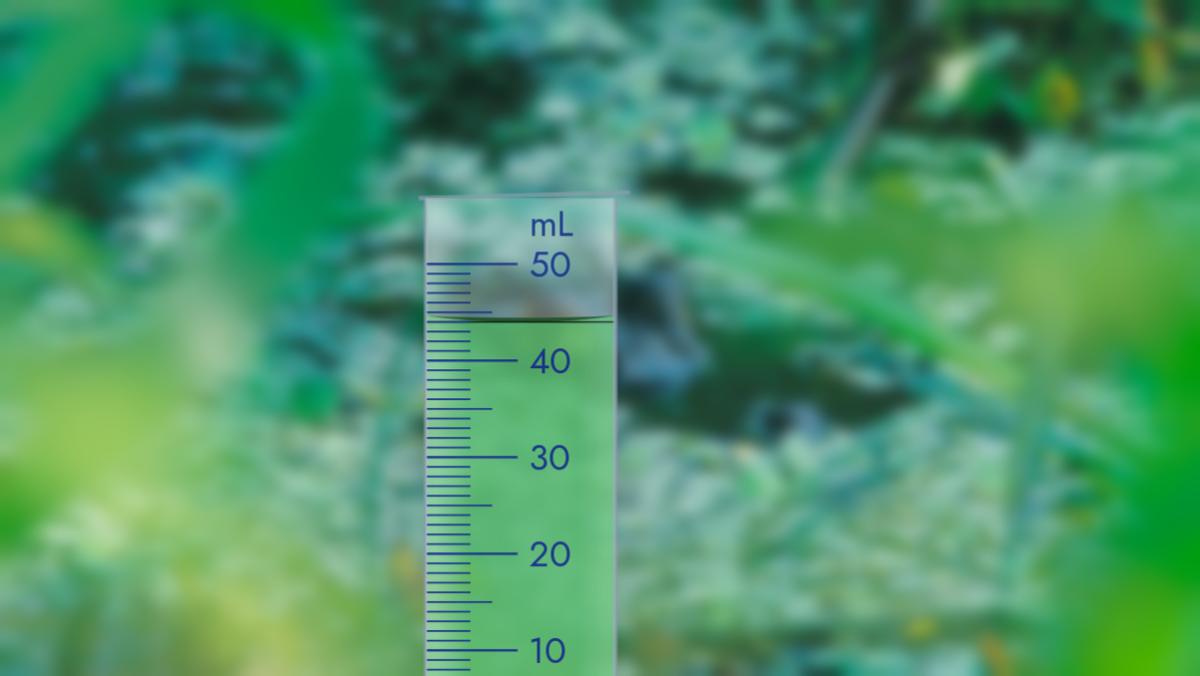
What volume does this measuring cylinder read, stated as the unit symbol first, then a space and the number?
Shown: mL 44
